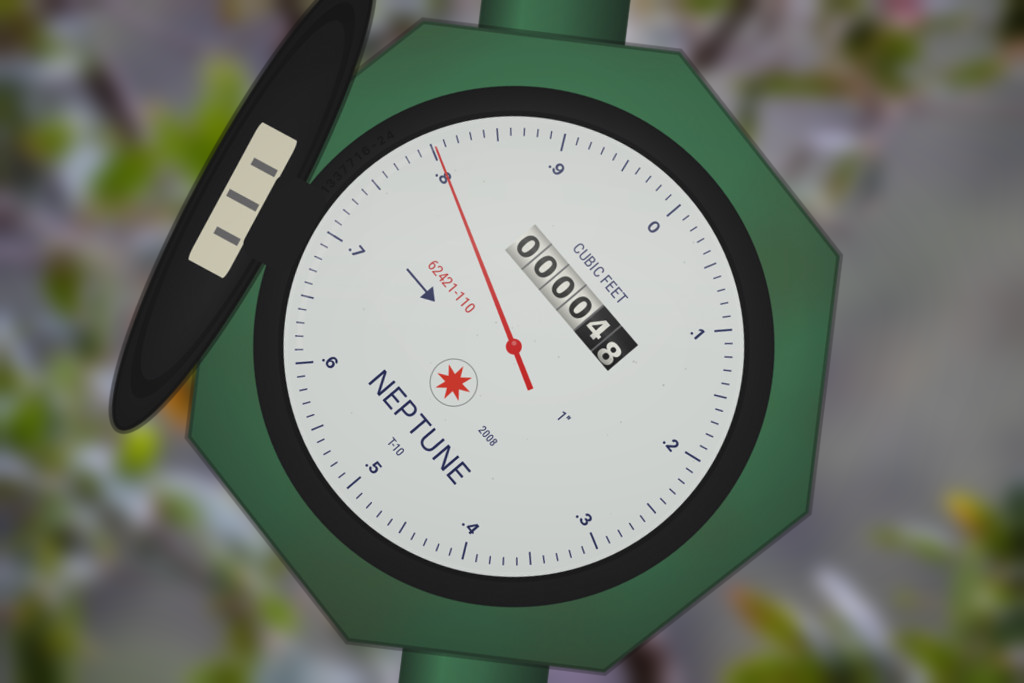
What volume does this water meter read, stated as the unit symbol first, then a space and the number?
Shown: ft³ 47.80
